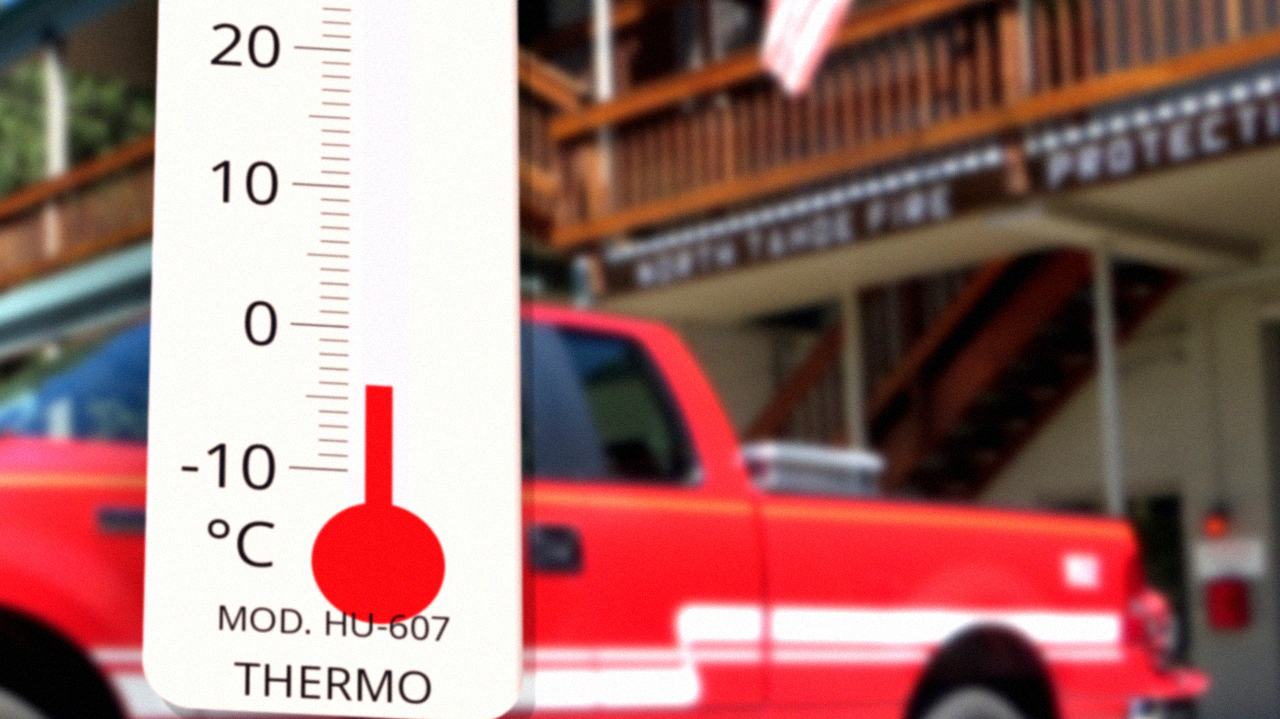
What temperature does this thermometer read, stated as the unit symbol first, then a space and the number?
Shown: °C -4
